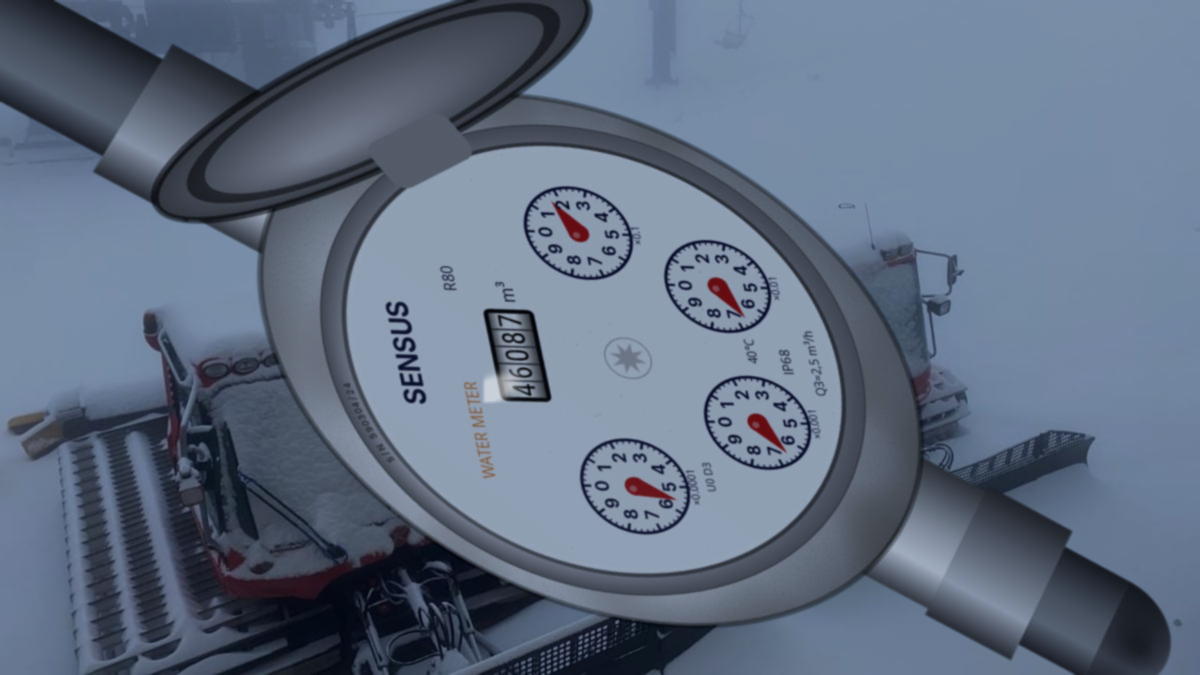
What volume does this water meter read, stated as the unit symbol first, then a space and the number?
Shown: m³ 46087.1665
